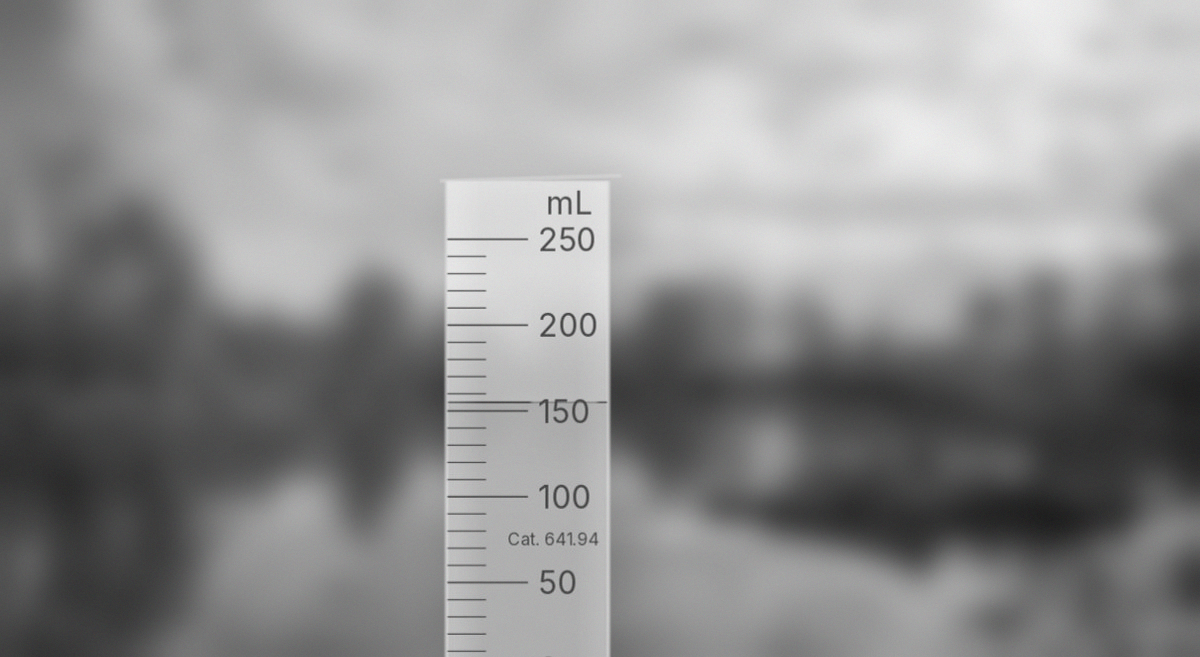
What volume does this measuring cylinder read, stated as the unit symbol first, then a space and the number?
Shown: mL 155
